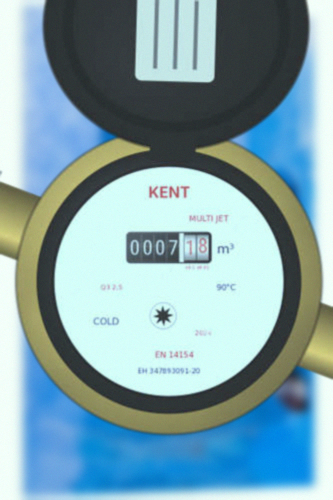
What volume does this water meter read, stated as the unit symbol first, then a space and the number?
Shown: m³ 7.18
